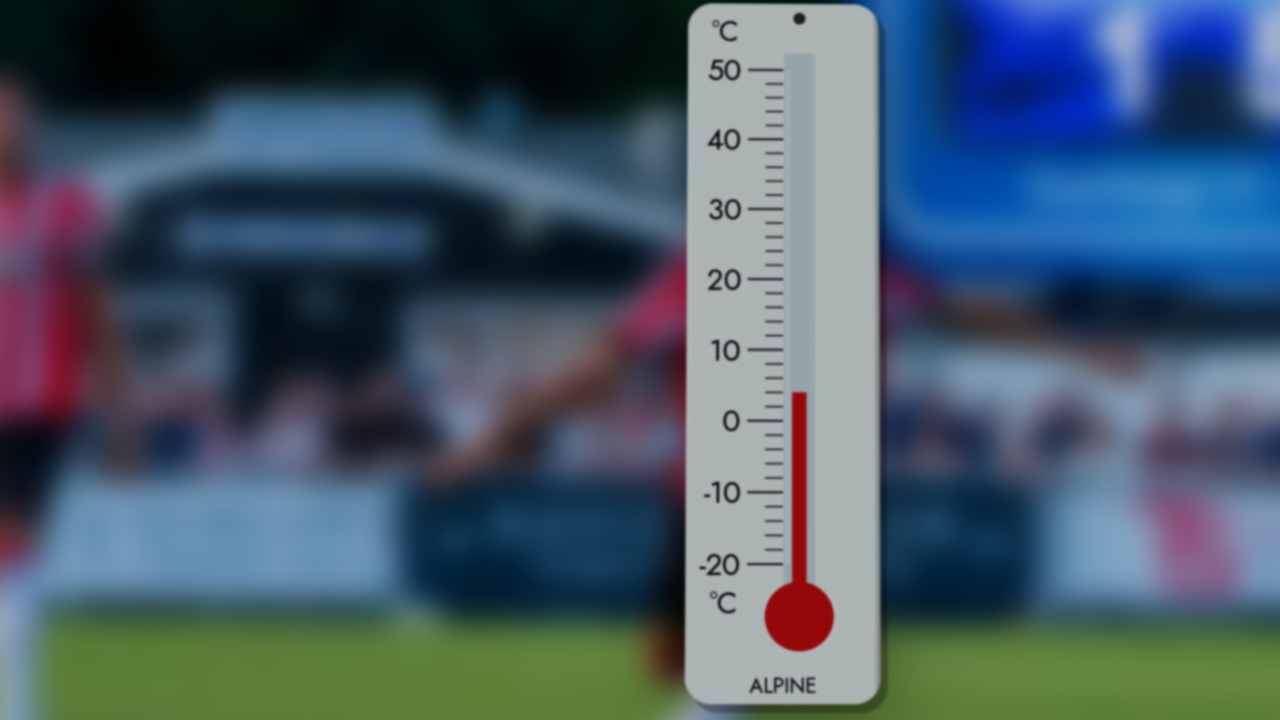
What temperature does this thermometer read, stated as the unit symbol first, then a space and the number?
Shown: °C 4
